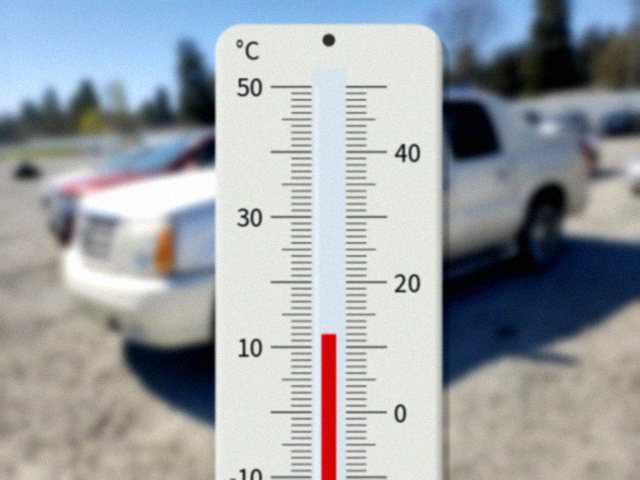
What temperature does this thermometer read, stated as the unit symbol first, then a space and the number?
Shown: °C 12
